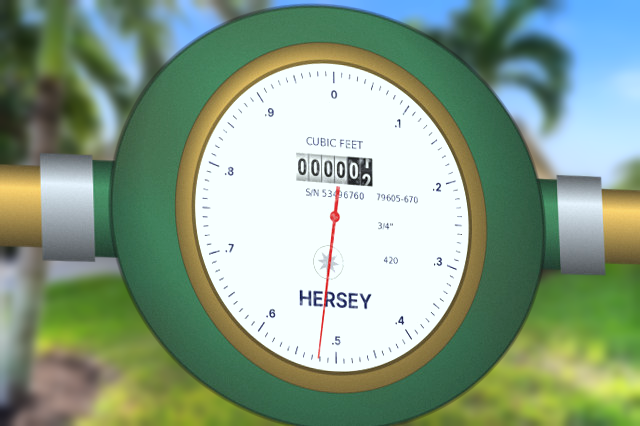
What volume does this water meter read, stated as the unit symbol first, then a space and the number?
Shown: ft³ 1.52
